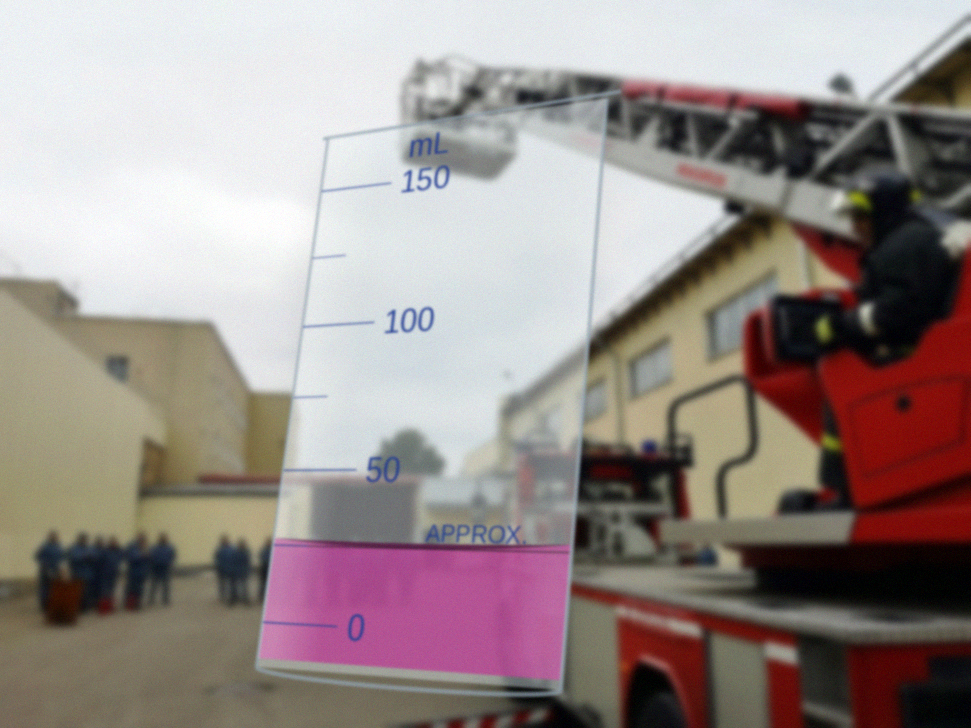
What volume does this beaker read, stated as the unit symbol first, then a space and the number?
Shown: mL 25
